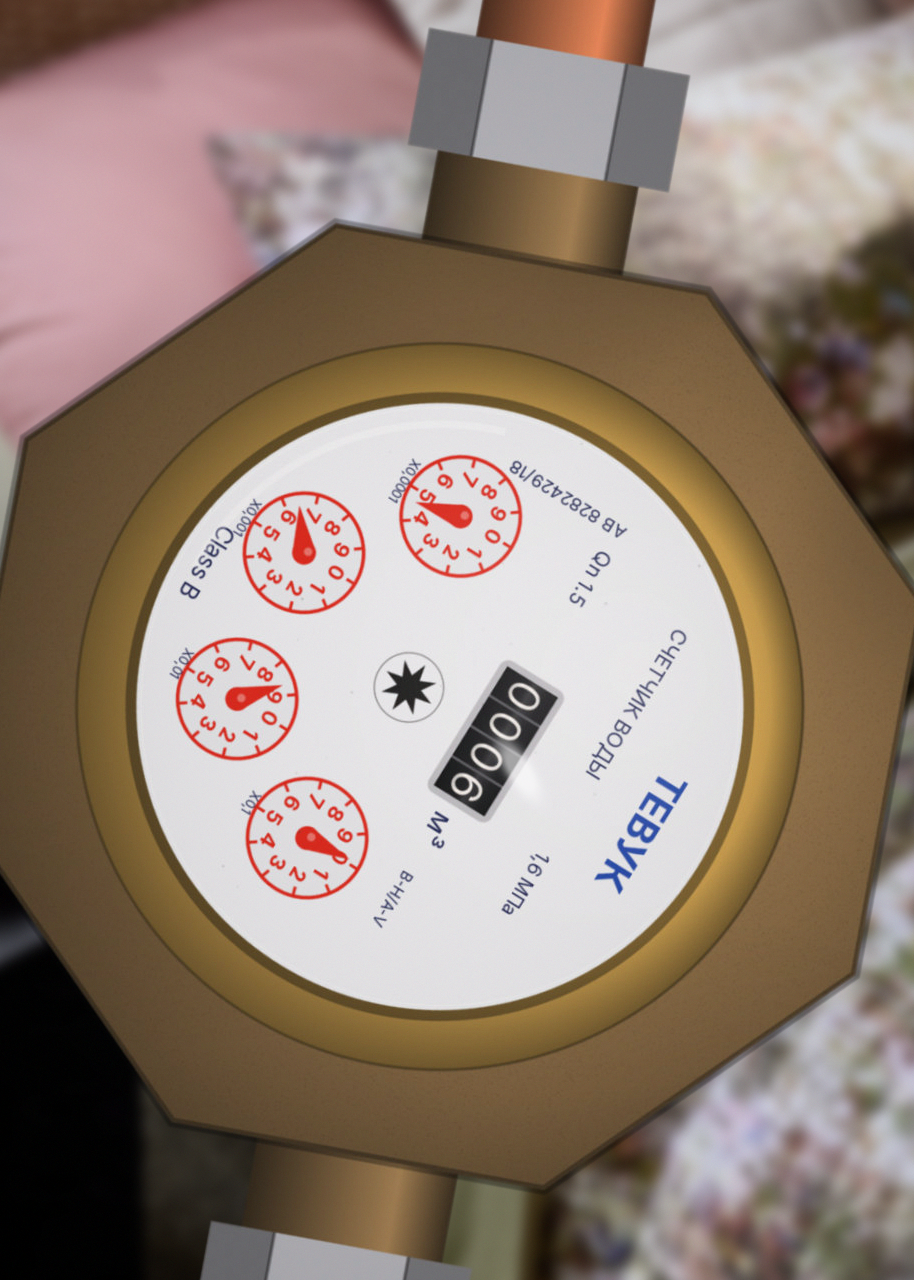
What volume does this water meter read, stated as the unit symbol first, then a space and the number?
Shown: m³ 5.9864
